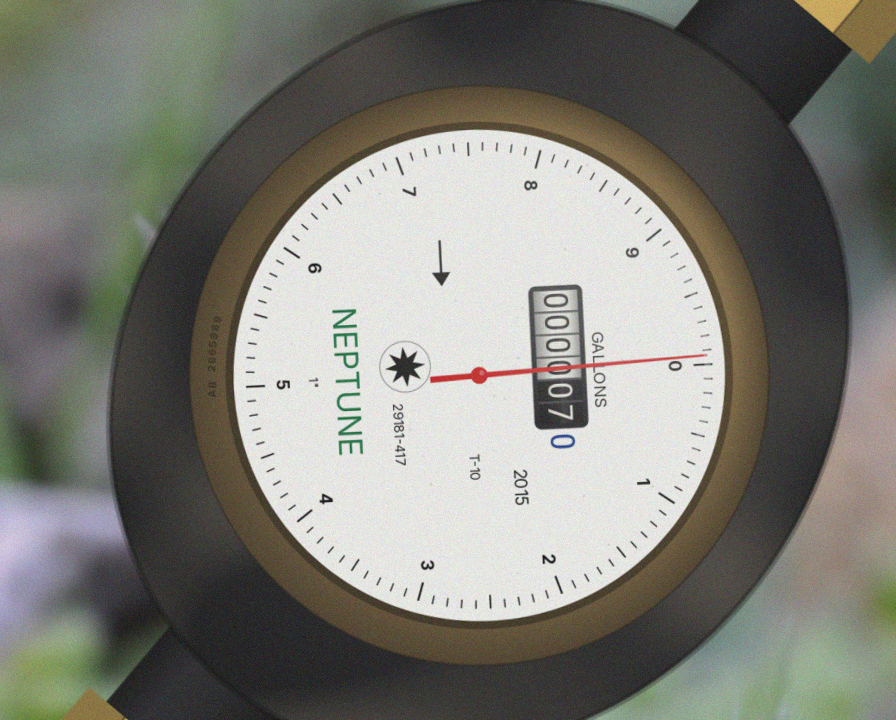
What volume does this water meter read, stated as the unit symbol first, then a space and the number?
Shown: gal 69.9
